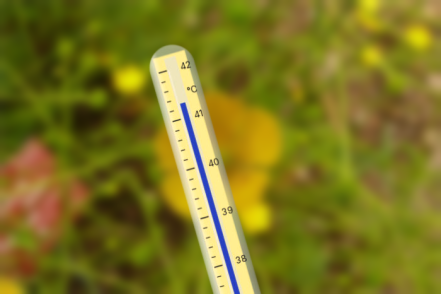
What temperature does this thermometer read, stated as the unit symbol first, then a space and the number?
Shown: °C 41.3
